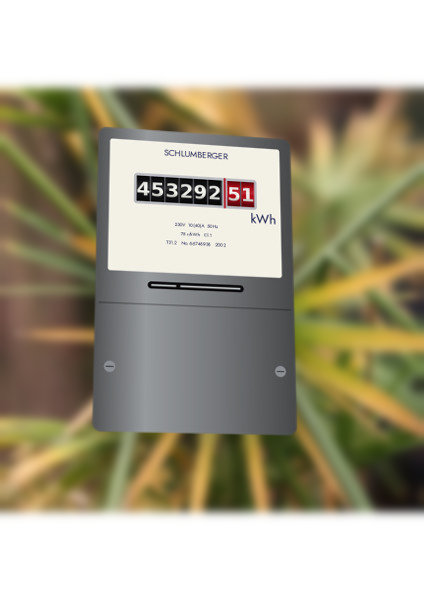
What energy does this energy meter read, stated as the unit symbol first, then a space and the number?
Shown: kWh 453292.51
